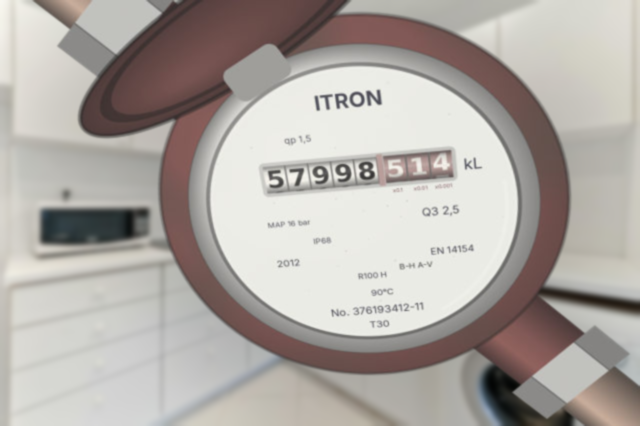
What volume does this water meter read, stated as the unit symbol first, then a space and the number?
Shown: kL 57998.514
